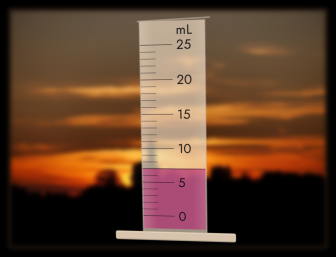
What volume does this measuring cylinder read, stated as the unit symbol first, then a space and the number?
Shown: mL 7
